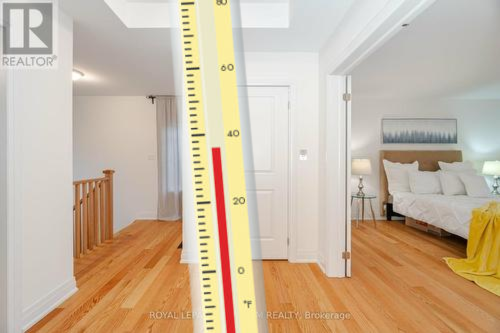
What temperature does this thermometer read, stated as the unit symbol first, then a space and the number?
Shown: °F 36
